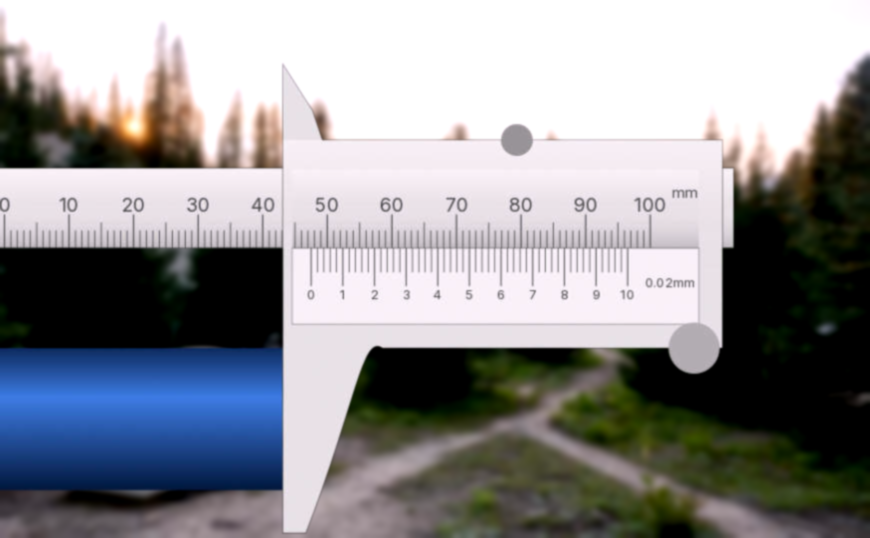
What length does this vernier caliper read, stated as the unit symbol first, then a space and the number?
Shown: mm 47.5
